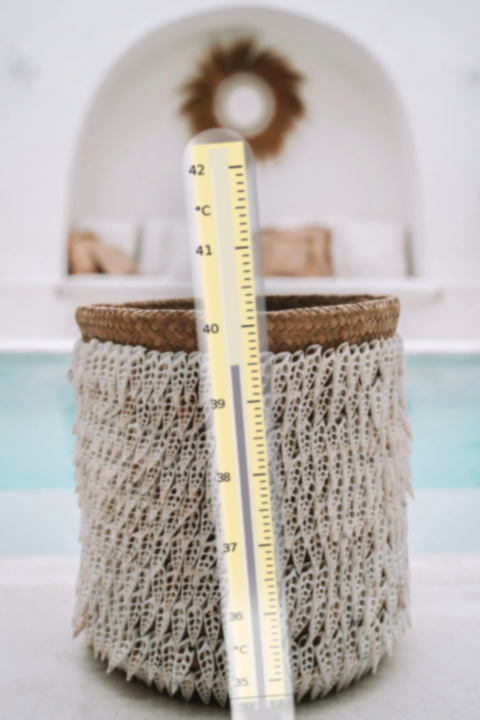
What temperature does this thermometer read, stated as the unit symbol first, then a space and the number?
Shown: °C 39.5
